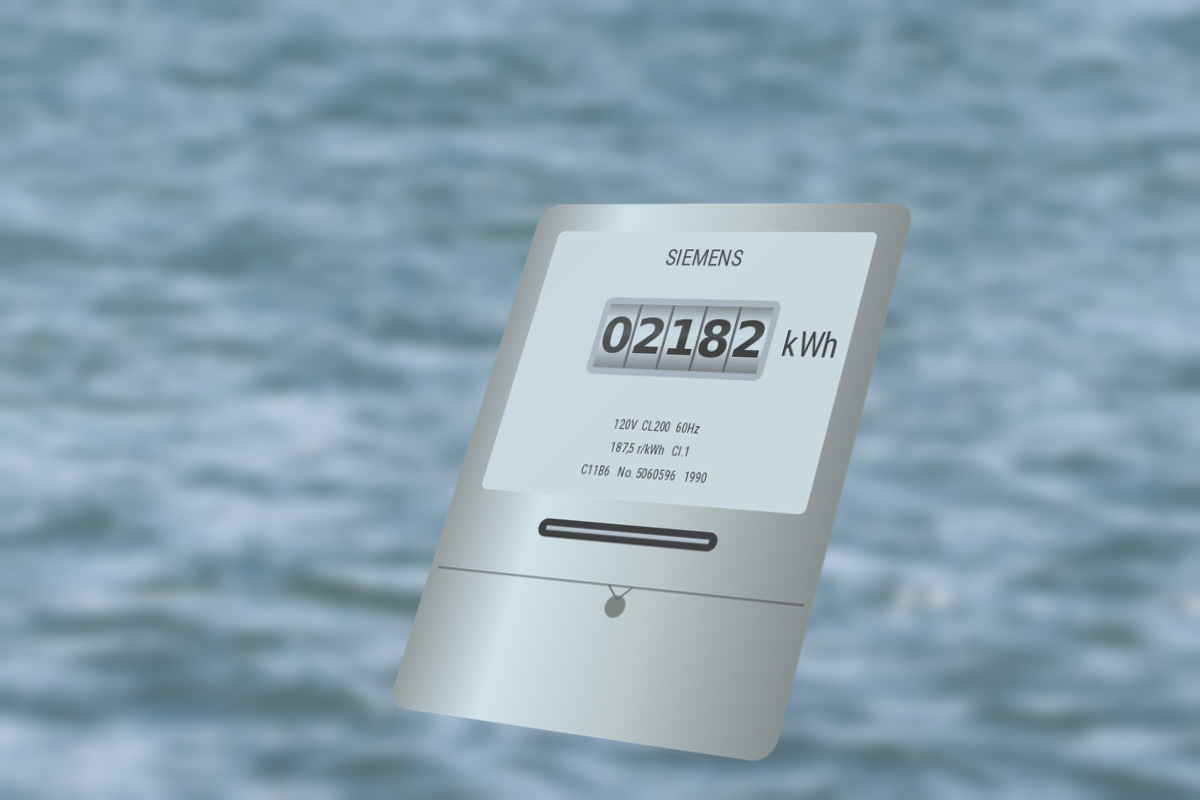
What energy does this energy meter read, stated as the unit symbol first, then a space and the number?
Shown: kWh 2182
